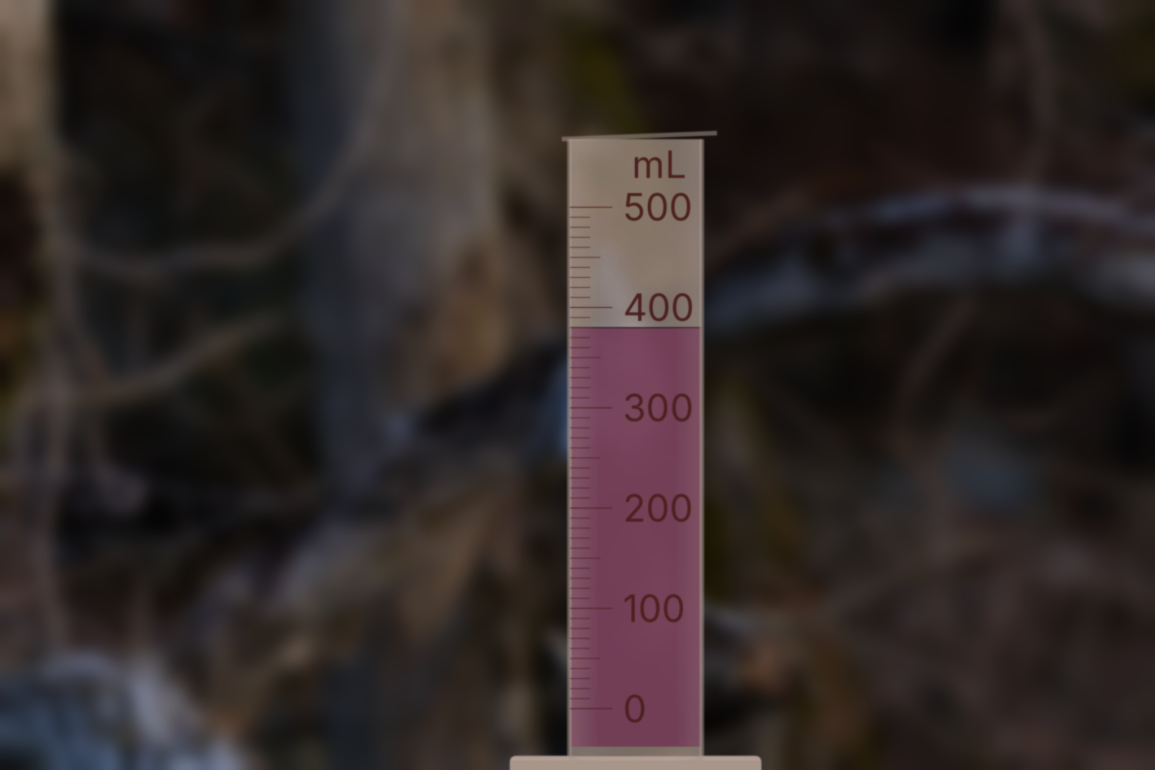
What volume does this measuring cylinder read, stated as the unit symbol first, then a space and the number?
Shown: mL 380
